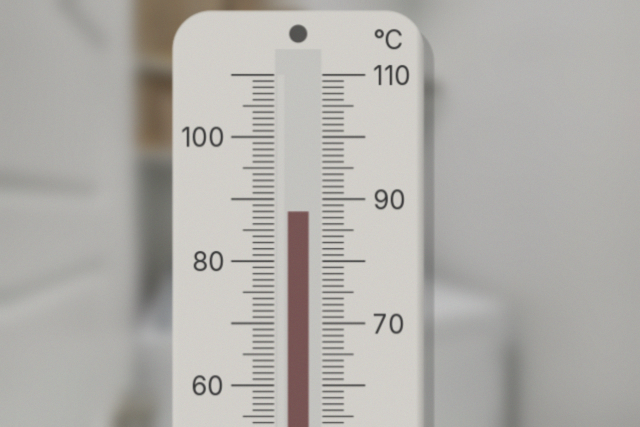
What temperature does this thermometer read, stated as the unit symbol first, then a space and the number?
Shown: °C 88
